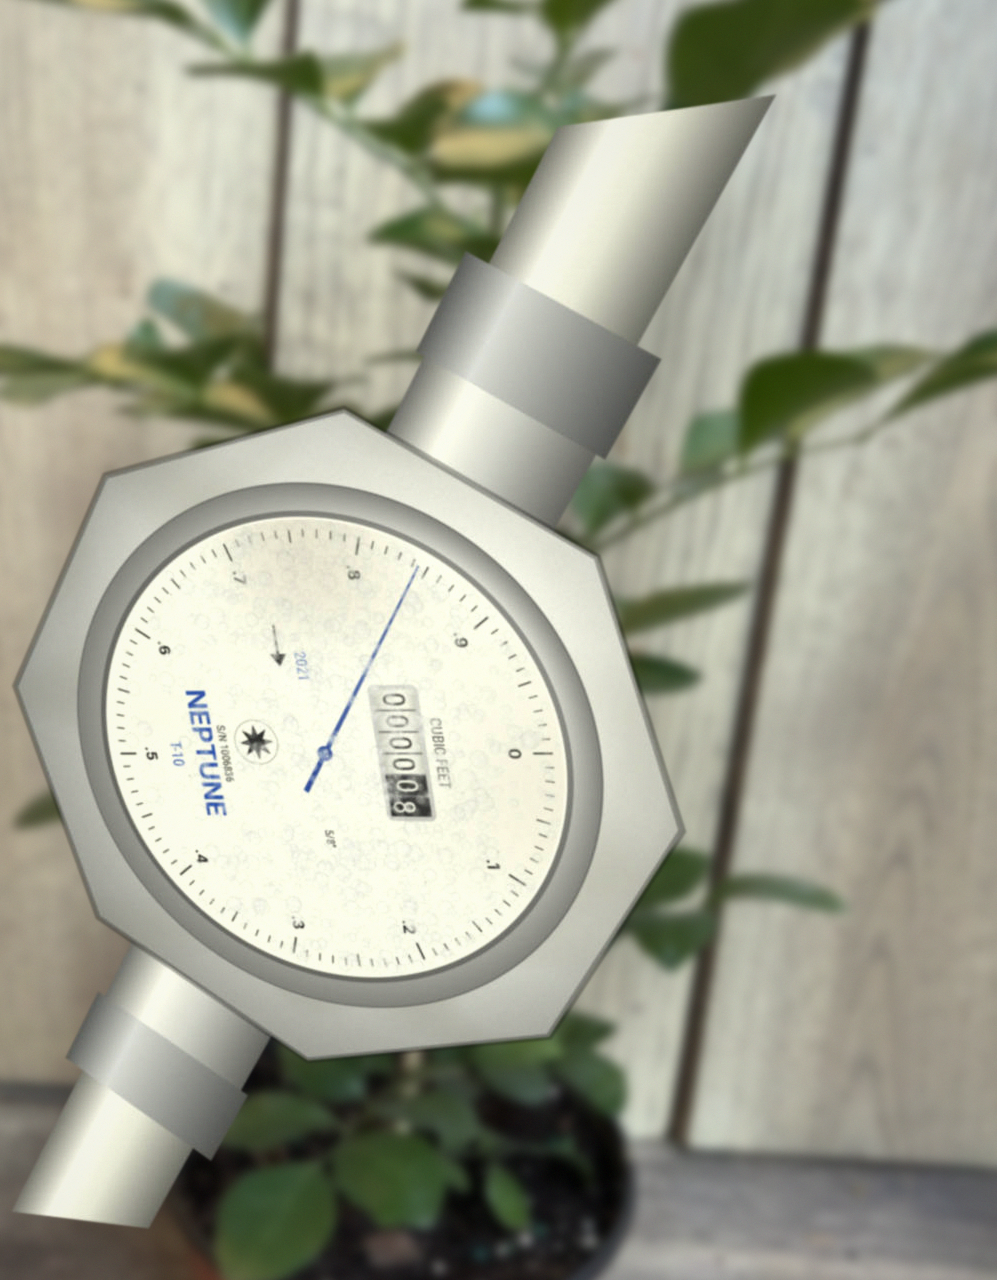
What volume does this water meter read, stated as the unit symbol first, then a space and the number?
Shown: ft³ 7.84
